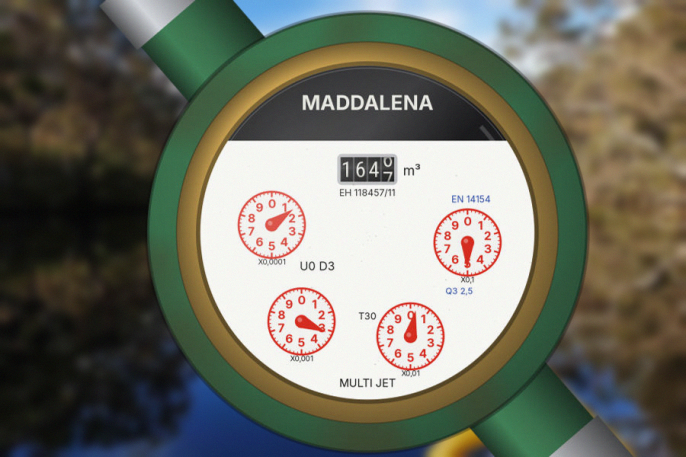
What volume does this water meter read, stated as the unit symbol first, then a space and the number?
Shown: m³ 1646.5031
